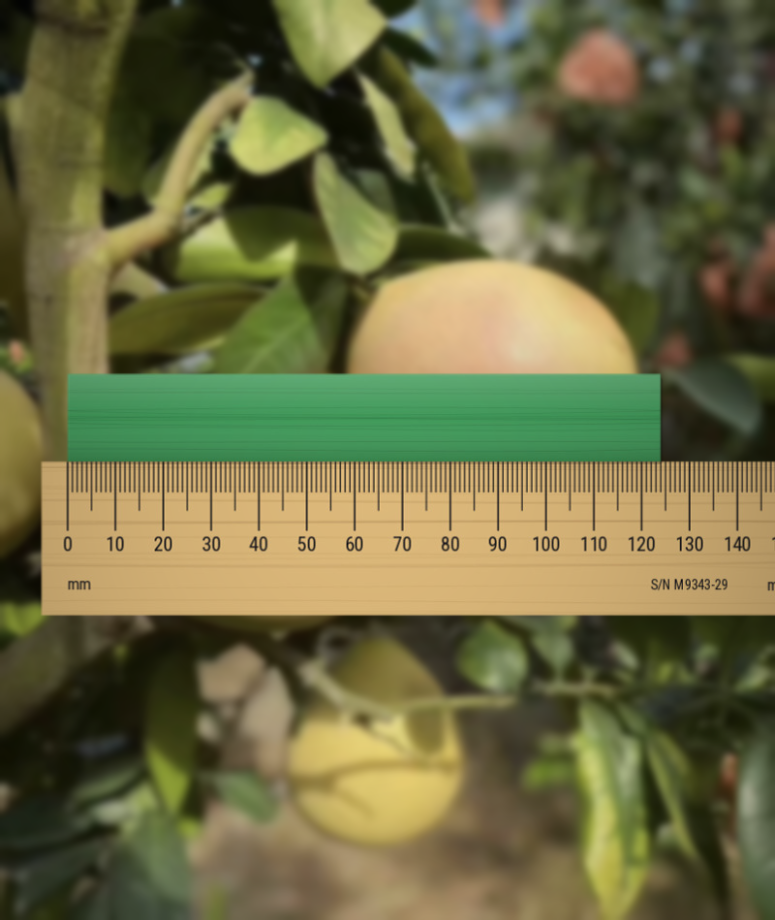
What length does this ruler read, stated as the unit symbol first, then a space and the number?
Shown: mm 124
